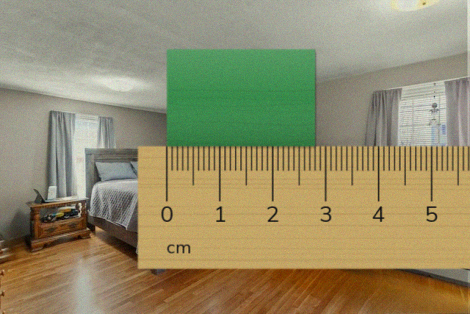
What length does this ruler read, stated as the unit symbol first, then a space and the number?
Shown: cm 2.8
